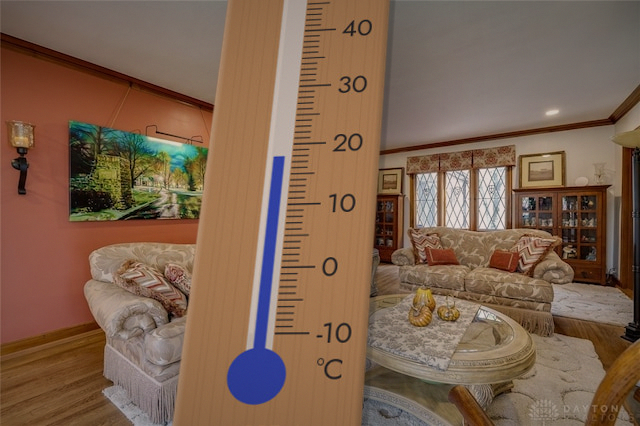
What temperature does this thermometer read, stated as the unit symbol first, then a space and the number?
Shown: °C 18
